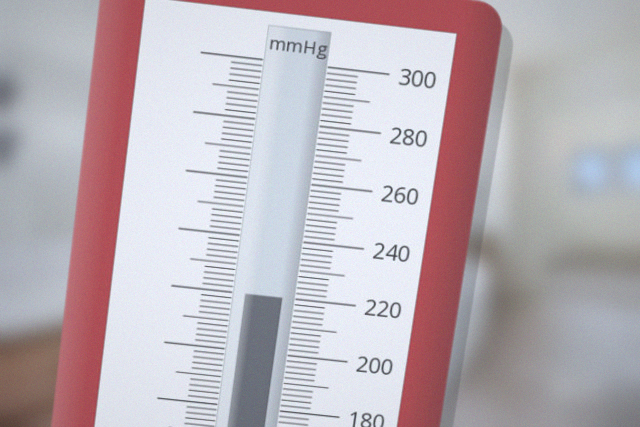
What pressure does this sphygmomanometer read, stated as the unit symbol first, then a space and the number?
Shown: mmHg 220
